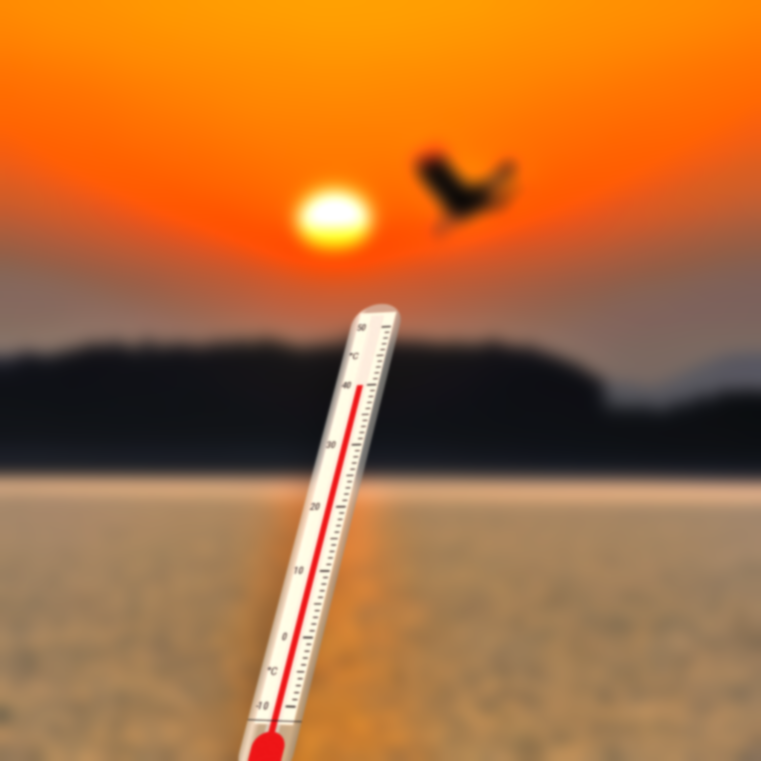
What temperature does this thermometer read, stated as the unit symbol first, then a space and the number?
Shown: °C 40
